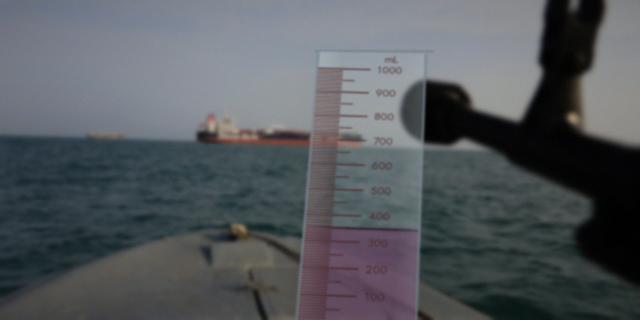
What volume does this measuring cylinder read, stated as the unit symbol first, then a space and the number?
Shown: mL 350
